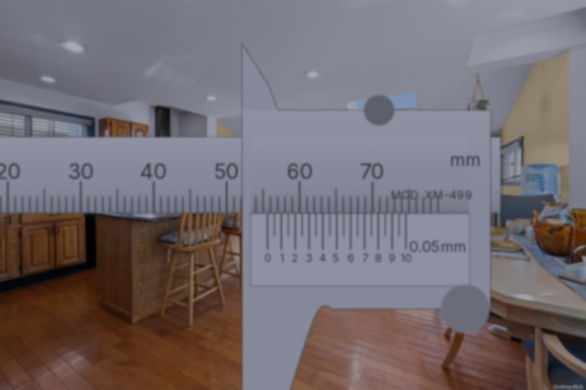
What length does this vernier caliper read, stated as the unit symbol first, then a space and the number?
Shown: mm 55.6
